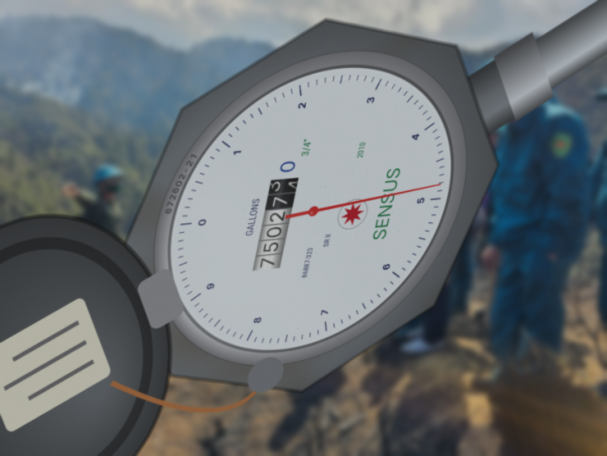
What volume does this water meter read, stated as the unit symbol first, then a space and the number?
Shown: gal 7502734.8
